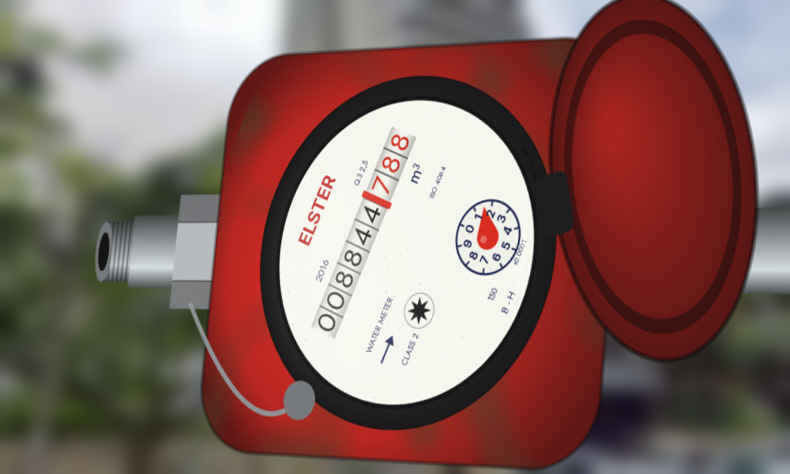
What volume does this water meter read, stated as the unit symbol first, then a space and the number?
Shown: m³ 8844.7881
